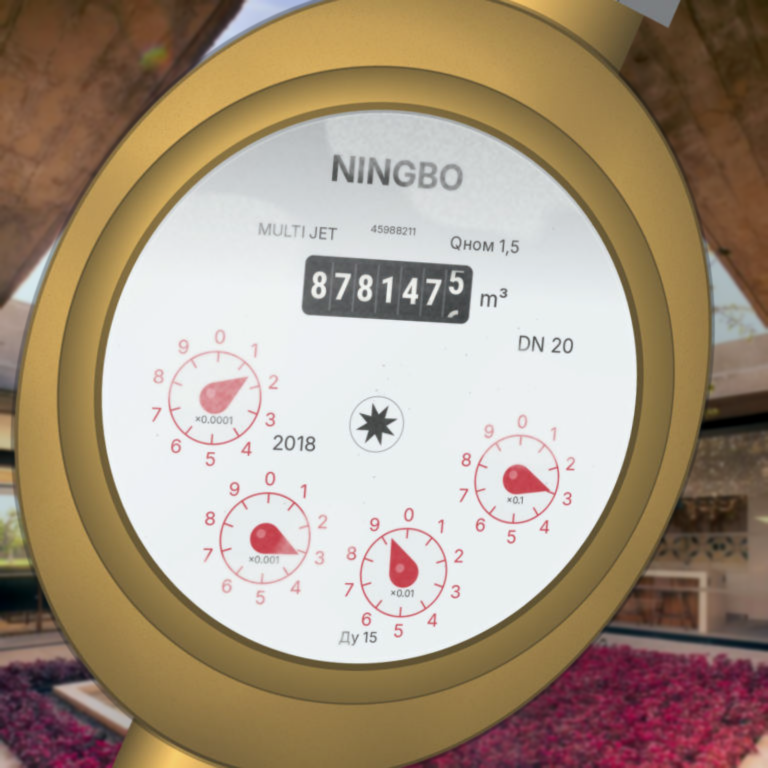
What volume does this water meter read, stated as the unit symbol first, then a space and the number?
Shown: m³ 8781475.2931
